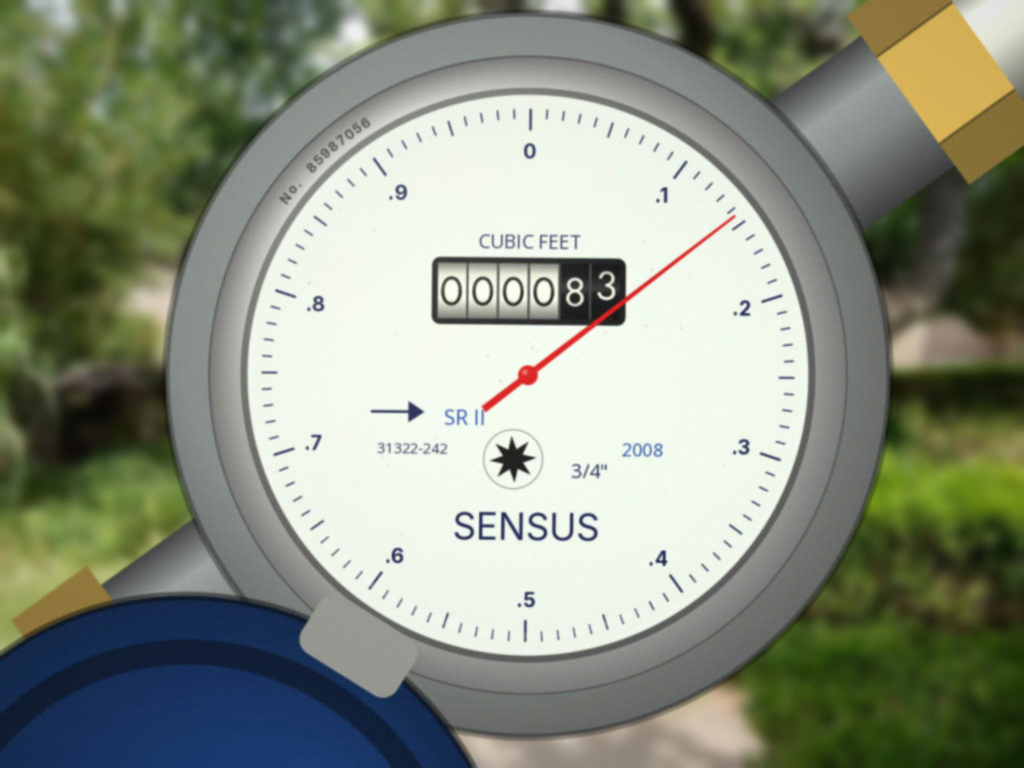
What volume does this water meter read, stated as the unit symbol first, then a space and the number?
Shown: ft³ 83.14
